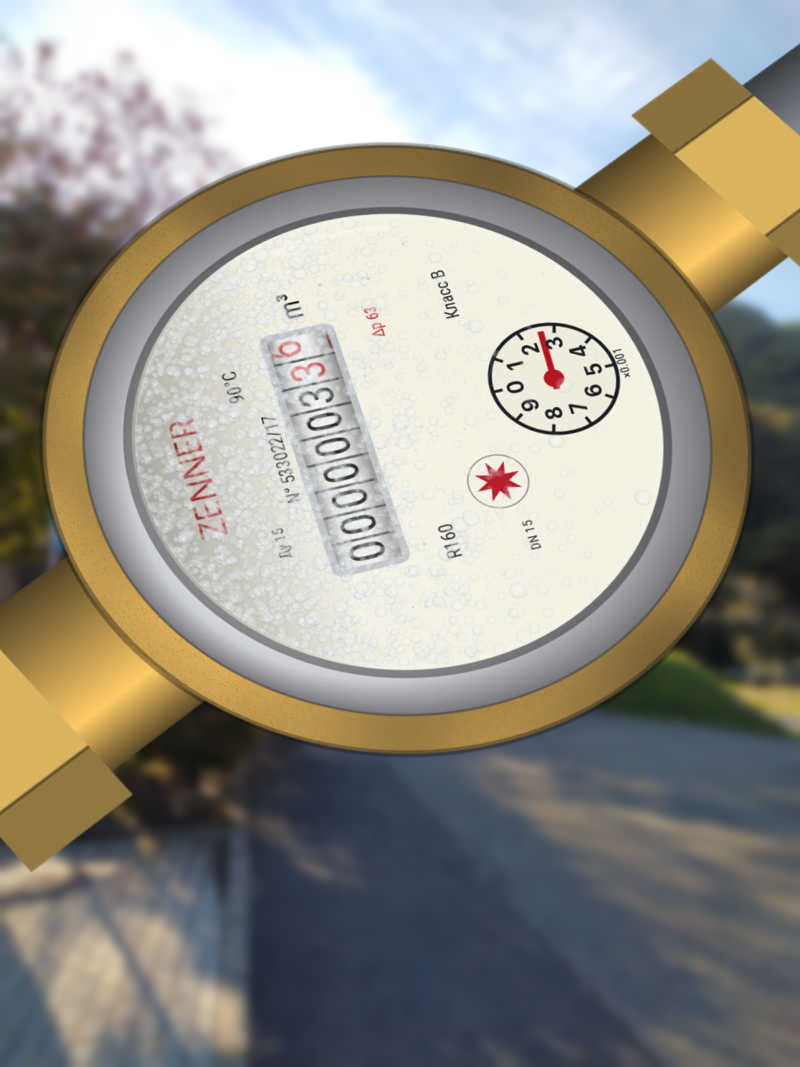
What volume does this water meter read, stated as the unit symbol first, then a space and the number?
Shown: m³ 3.362
